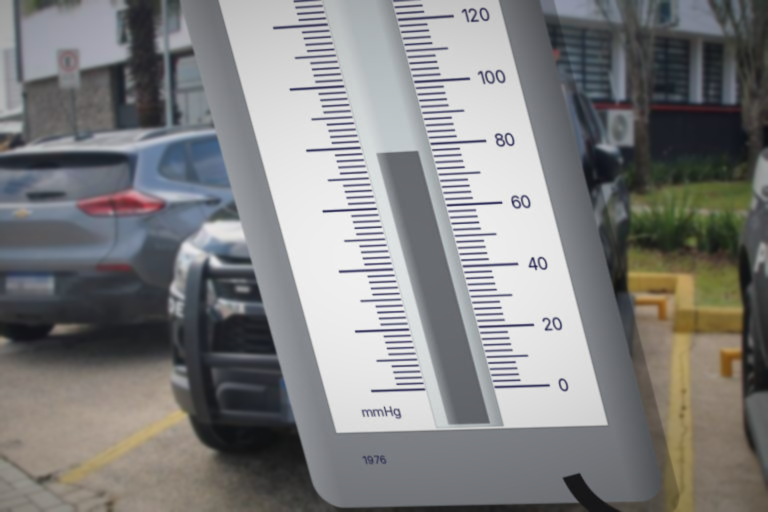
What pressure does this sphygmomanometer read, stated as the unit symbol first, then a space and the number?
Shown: mmHg 78
